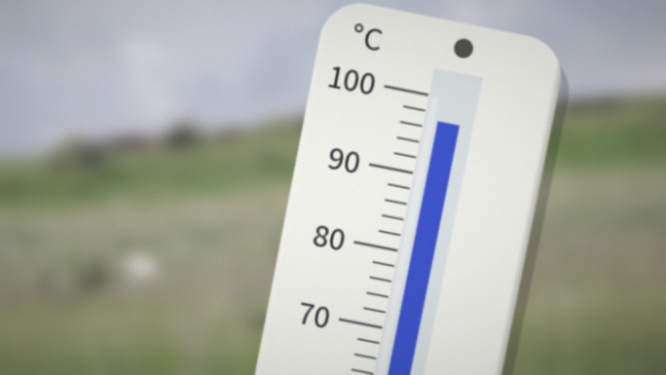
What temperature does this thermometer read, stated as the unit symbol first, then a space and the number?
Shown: °C 97
